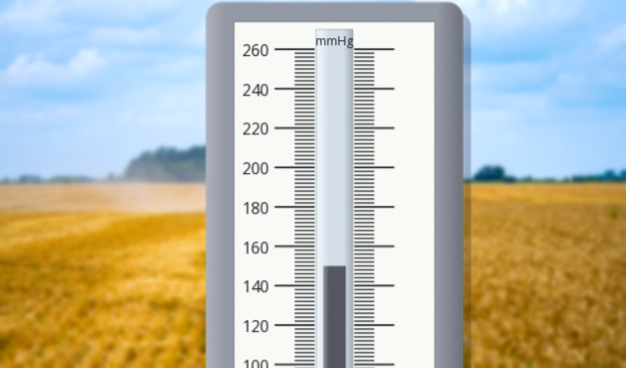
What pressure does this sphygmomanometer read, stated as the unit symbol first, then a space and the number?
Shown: mmHg 150
